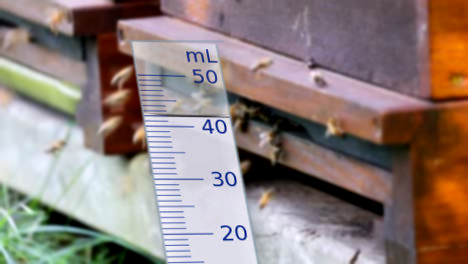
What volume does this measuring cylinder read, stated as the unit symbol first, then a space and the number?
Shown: mL 42
